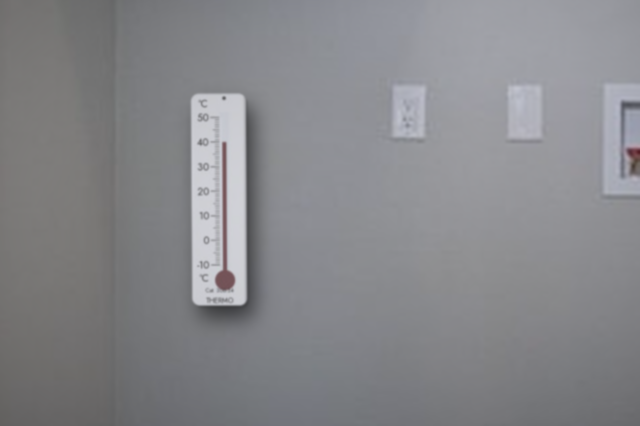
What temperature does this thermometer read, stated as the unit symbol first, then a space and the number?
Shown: °C 40
